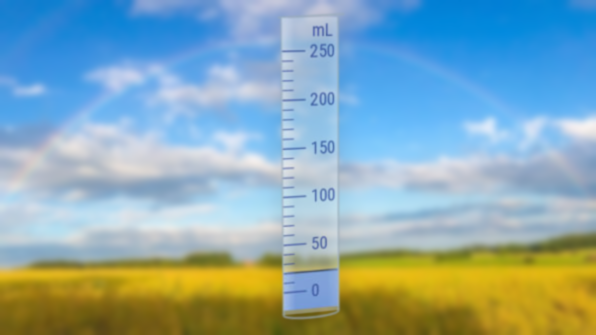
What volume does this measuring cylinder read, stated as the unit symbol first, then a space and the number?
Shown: mL 20
